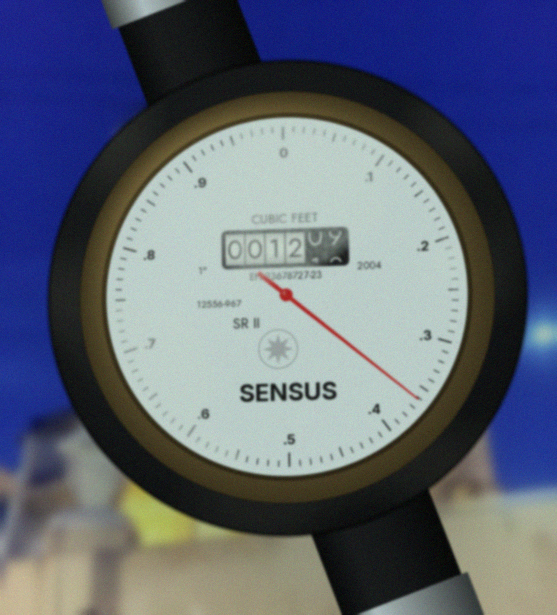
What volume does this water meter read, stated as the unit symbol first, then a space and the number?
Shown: ft³ 1209.36
